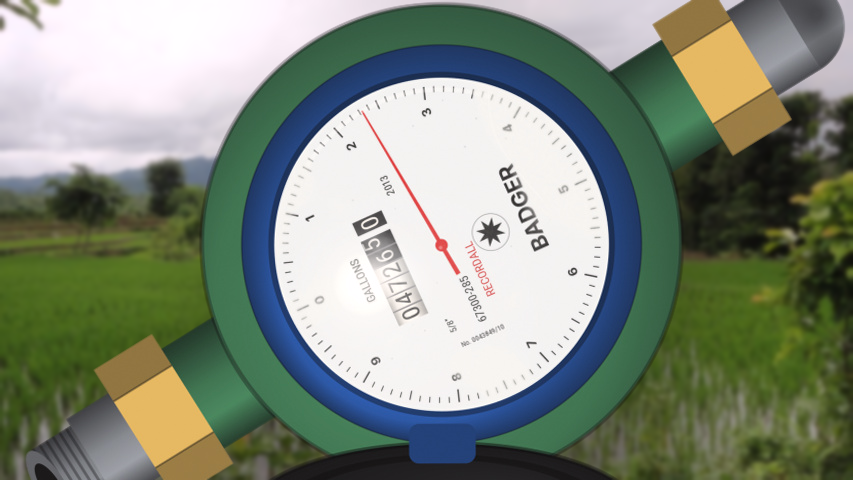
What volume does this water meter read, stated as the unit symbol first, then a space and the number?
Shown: gal 472652.3
